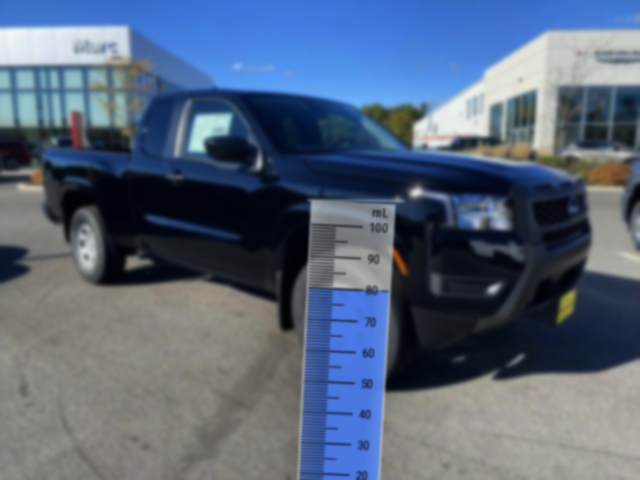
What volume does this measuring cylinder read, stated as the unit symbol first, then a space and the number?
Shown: mL 80
